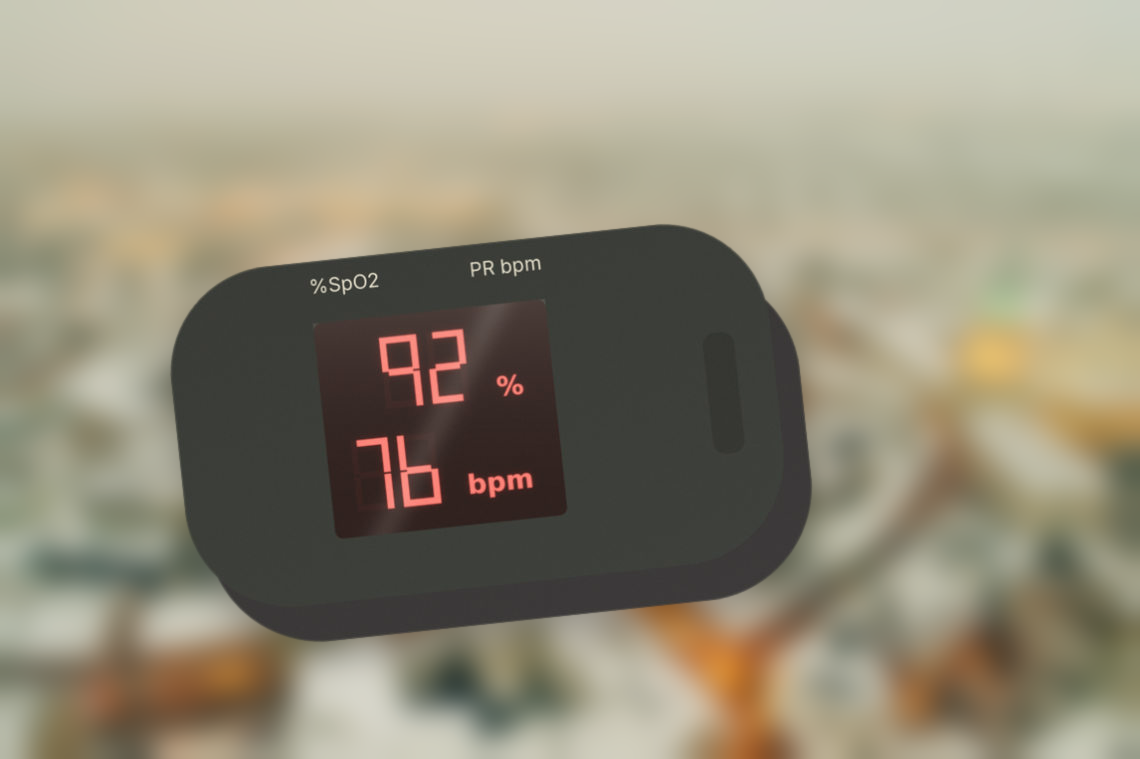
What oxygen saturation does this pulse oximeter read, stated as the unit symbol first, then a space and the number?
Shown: % 92
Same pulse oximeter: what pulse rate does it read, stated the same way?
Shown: bpm 76
